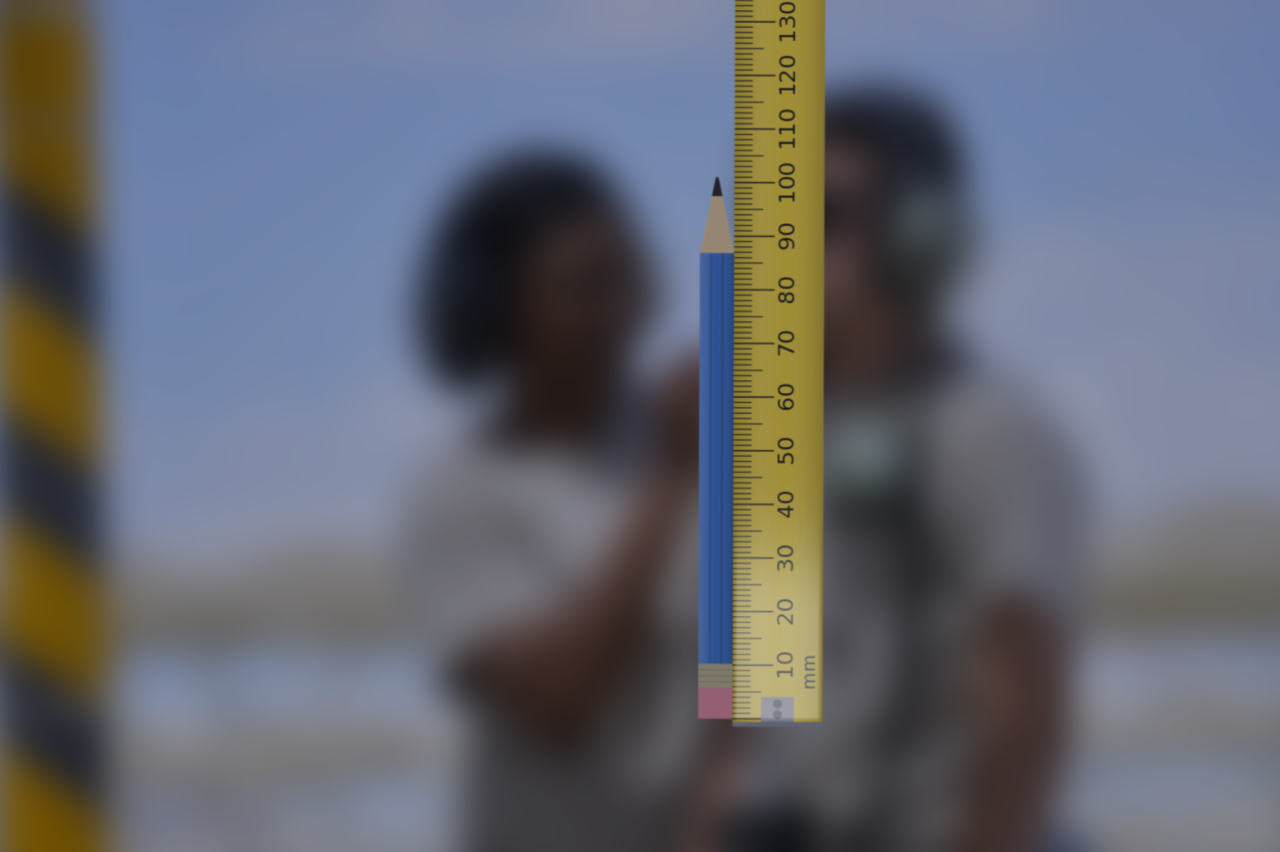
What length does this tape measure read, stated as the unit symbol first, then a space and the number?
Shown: mm 101
